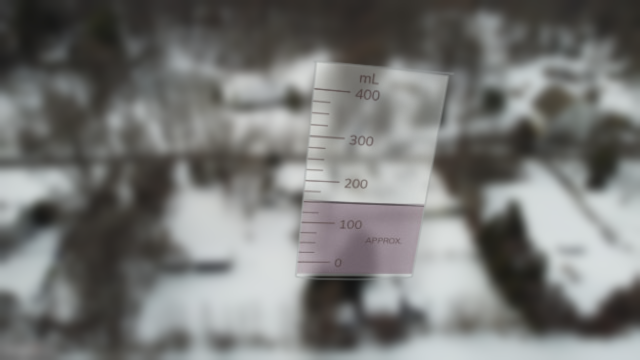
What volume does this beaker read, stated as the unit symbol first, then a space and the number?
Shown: mL 150
